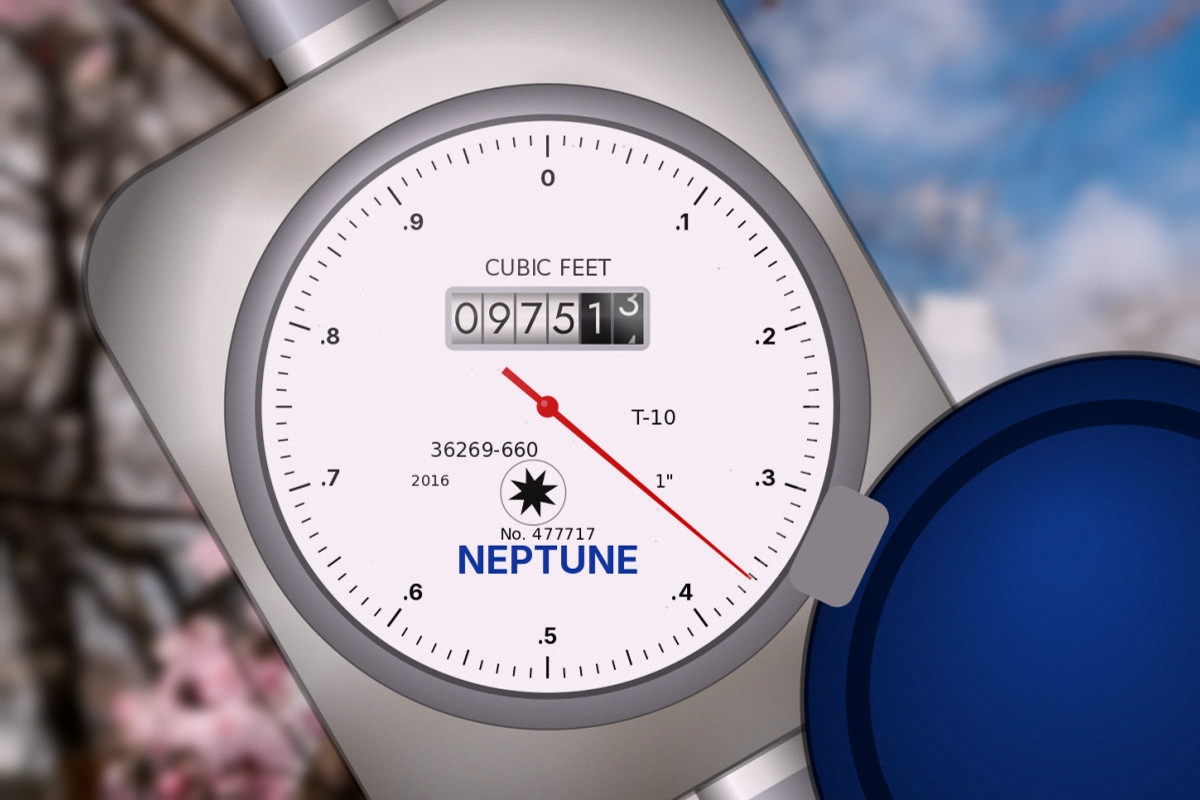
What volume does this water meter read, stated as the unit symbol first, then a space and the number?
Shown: ft³ 97513.36
